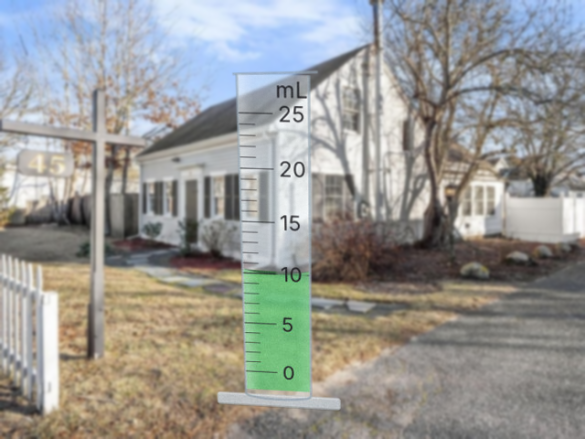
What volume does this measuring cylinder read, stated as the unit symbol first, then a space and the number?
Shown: mL 10
